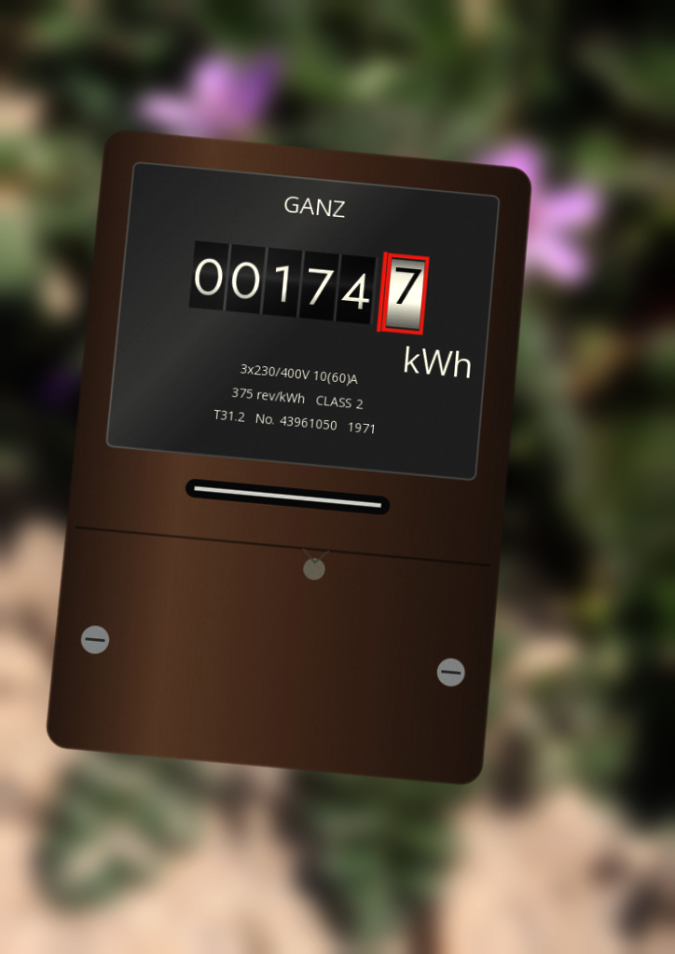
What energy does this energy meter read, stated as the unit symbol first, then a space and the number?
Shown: kWh 174.7
